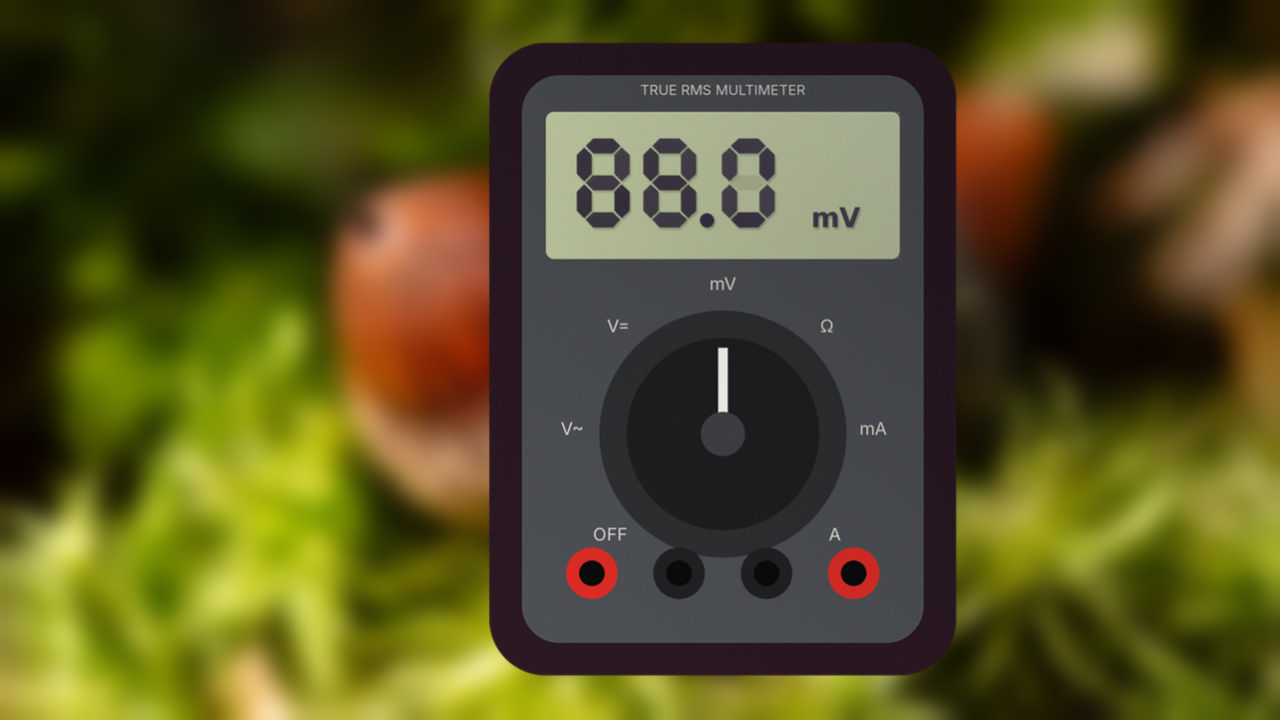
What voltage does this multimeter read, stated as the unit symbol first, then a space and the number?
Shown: mV 88.0
